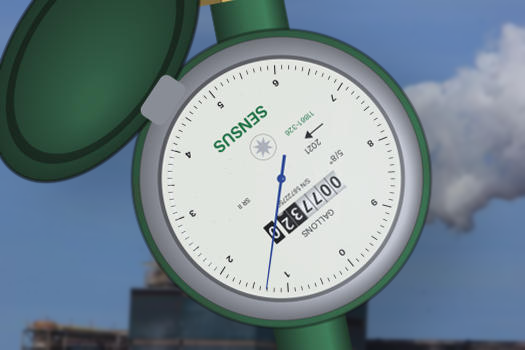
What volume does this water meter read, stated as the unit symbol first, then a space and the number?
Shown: gal 77321.3
